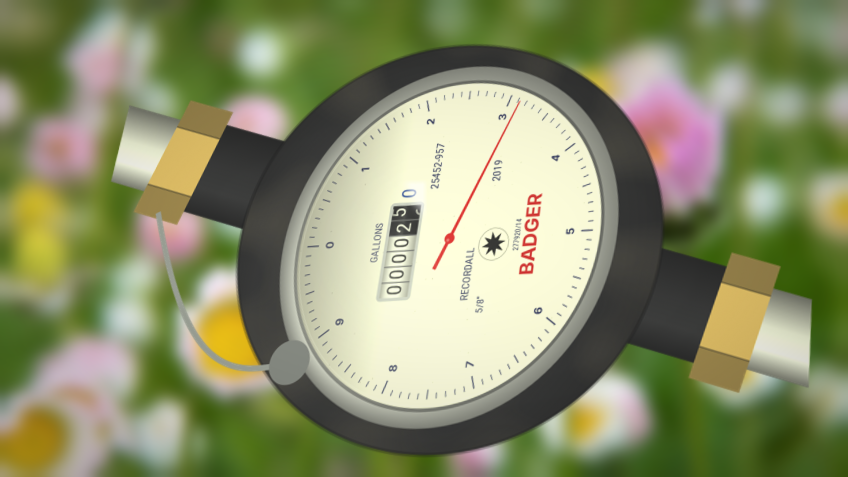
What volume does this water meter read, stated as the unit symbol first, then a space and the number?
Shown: gal 253.1
